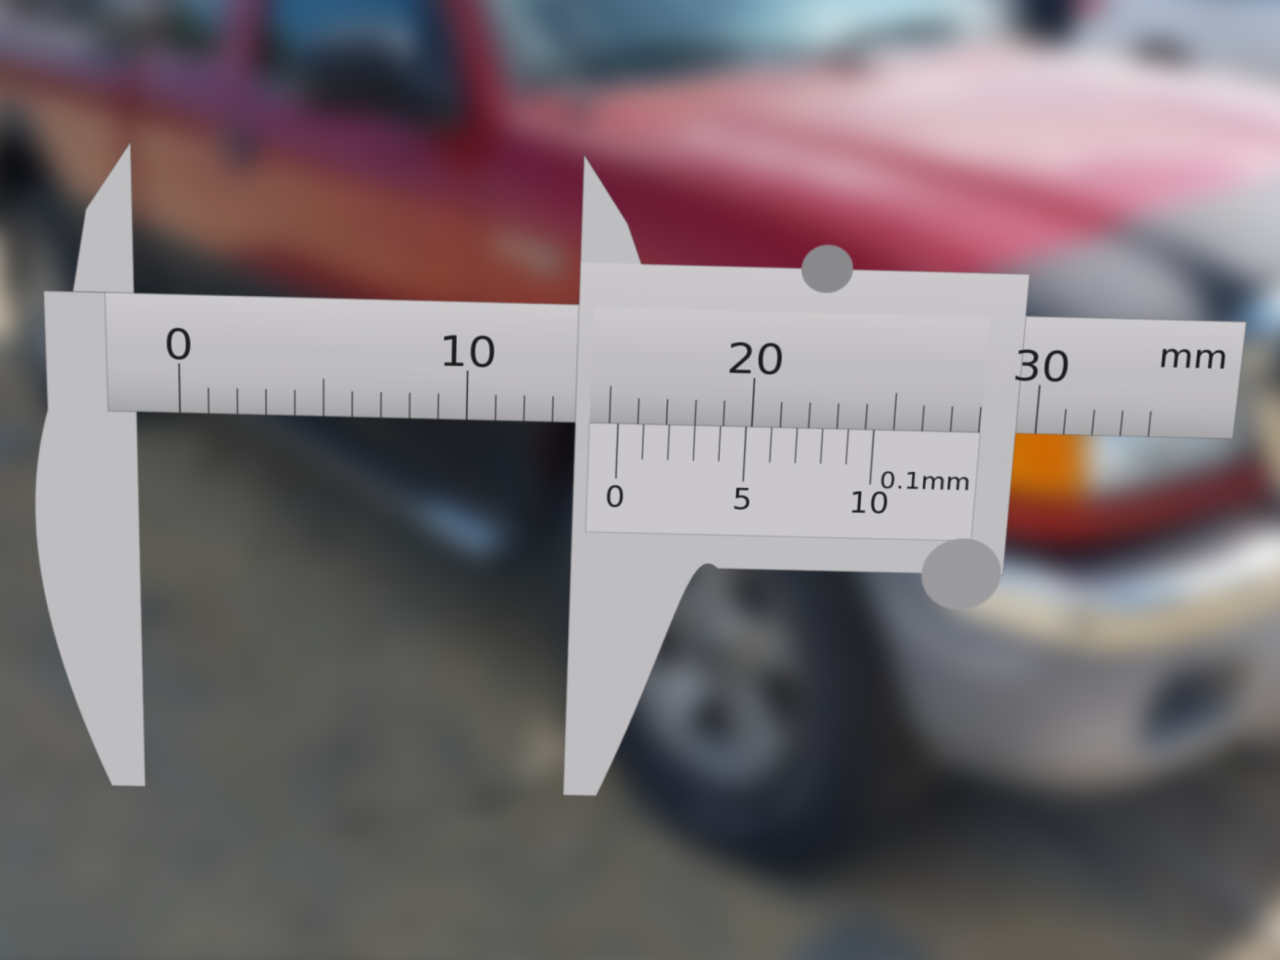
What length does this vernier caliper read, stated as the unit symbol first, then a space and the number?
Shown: mm 15.3
